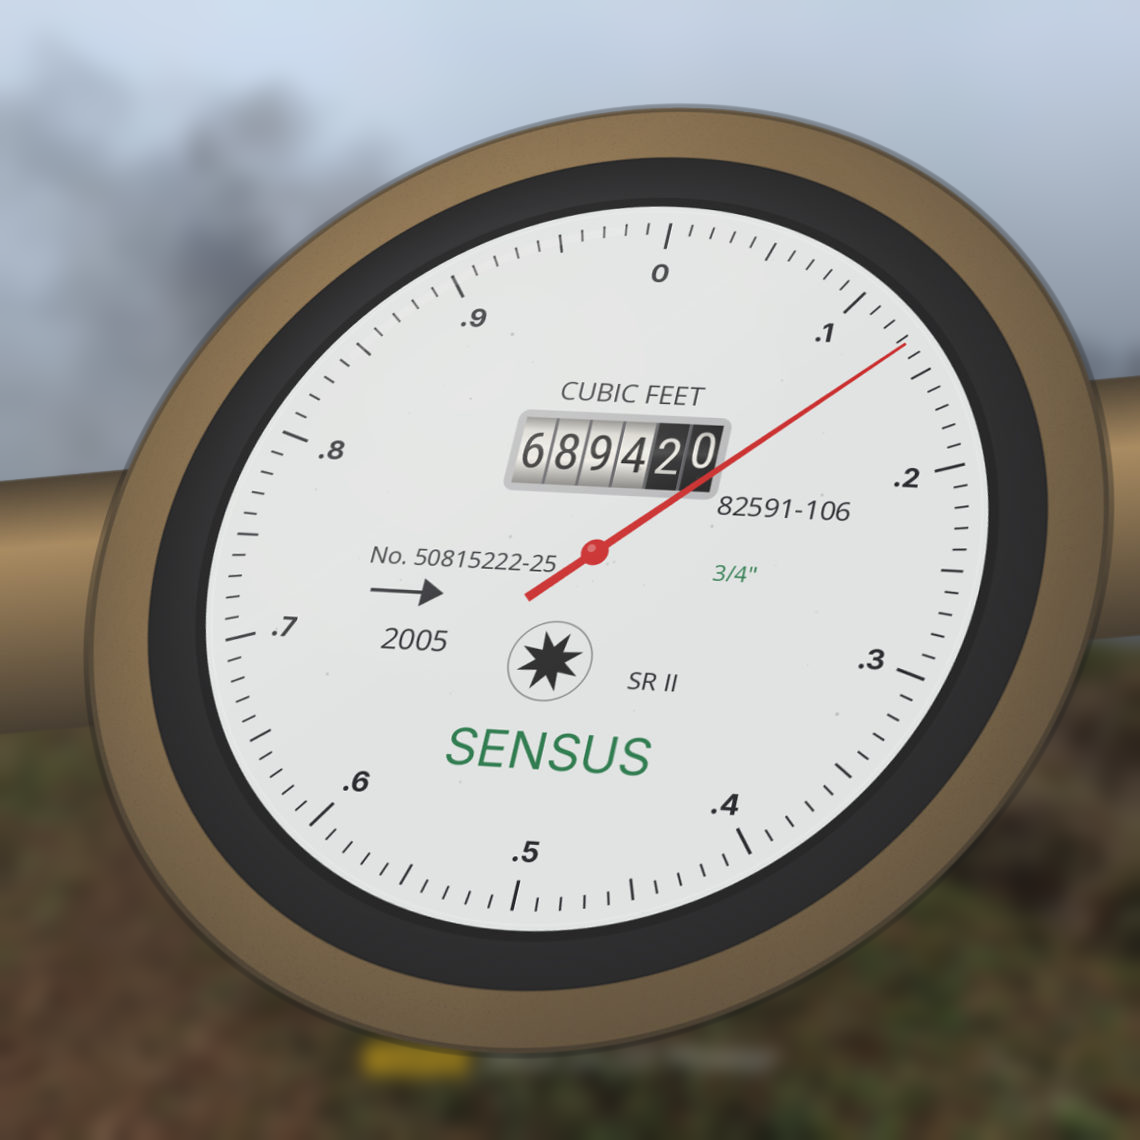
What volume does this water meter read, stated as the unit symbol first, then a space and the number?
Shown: ft³ 689420.13
